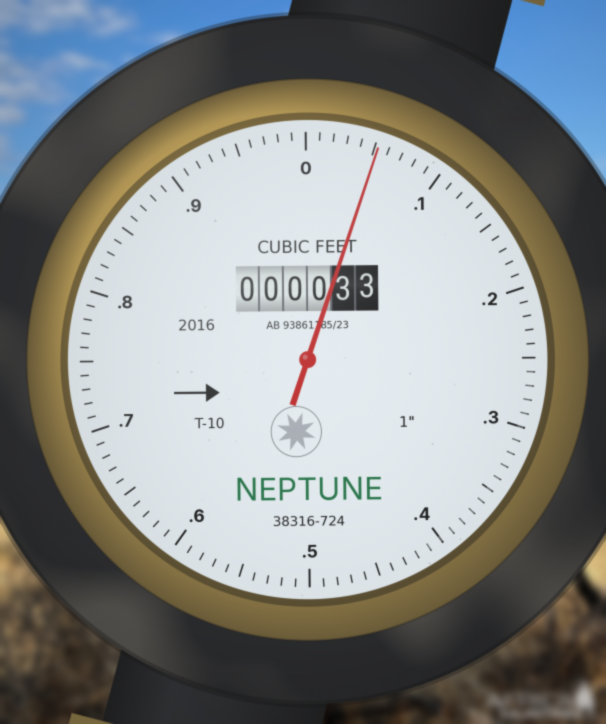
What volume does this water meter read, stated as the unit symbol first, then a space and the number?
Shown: ft³ 33.05
